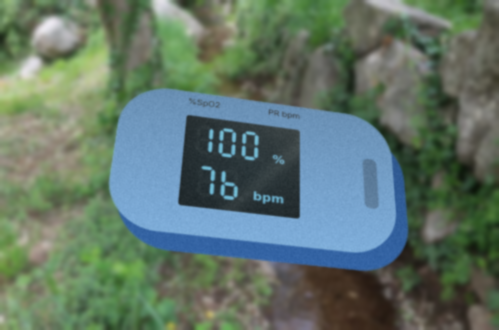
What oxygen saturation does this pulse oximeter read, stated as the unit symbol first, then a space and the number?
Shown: % 100
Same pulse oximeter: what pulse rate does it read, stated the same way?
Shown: bpm 76
